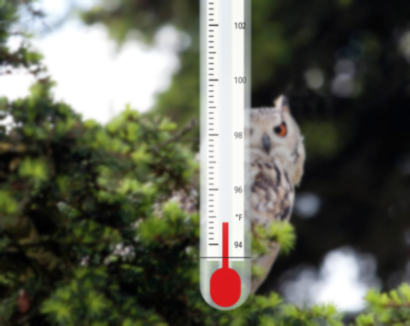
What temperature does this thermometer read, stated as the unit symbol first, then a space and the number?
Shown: °F 94.8
